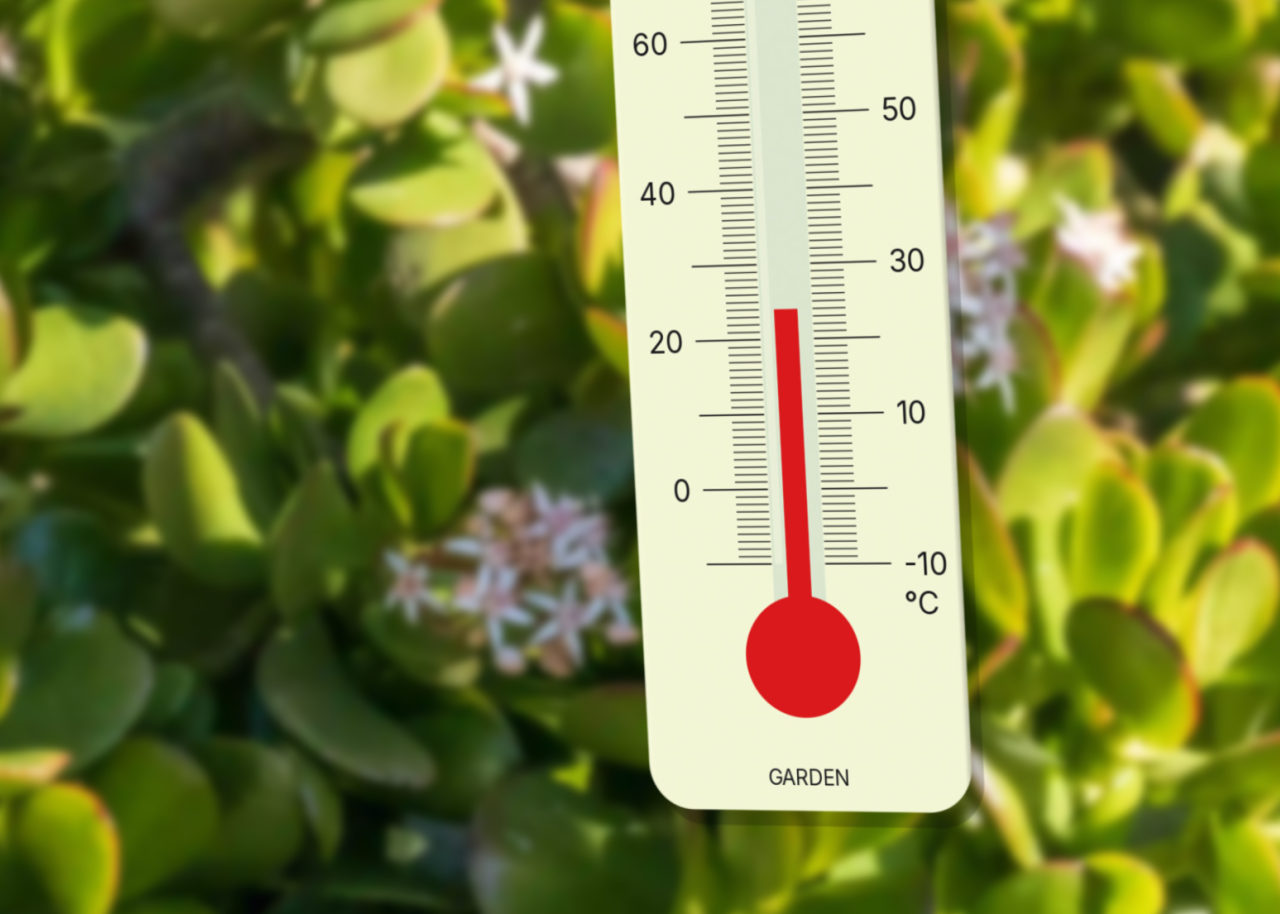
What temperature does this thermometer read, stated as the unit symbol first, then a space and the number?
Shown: °C 24
